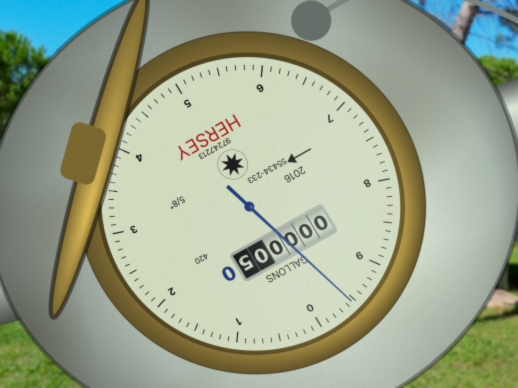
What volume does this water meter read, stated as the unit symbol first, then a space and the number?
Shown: gal 49.5
